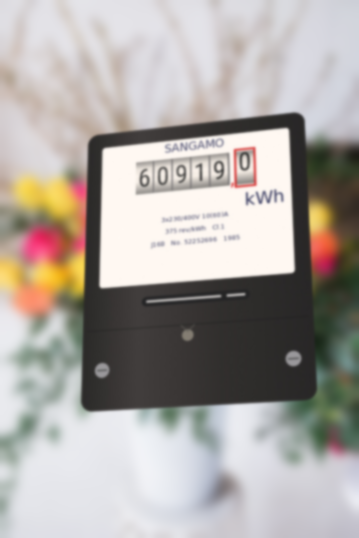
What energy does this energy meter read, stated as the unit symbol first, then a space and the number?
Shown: kWh 60919.0
